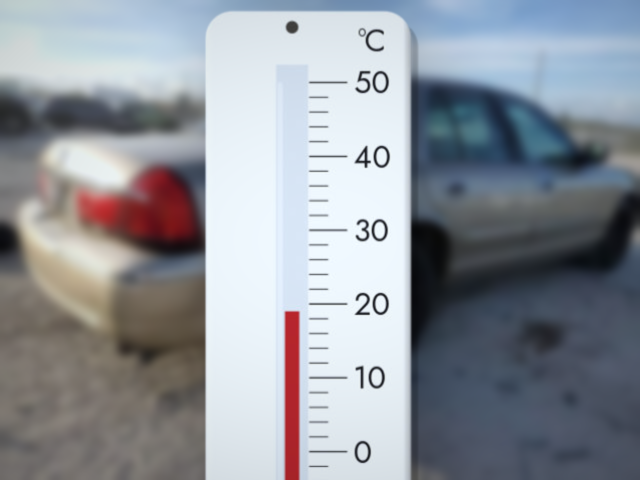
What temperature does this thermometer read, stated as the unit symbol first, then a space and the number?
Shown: °C 19
